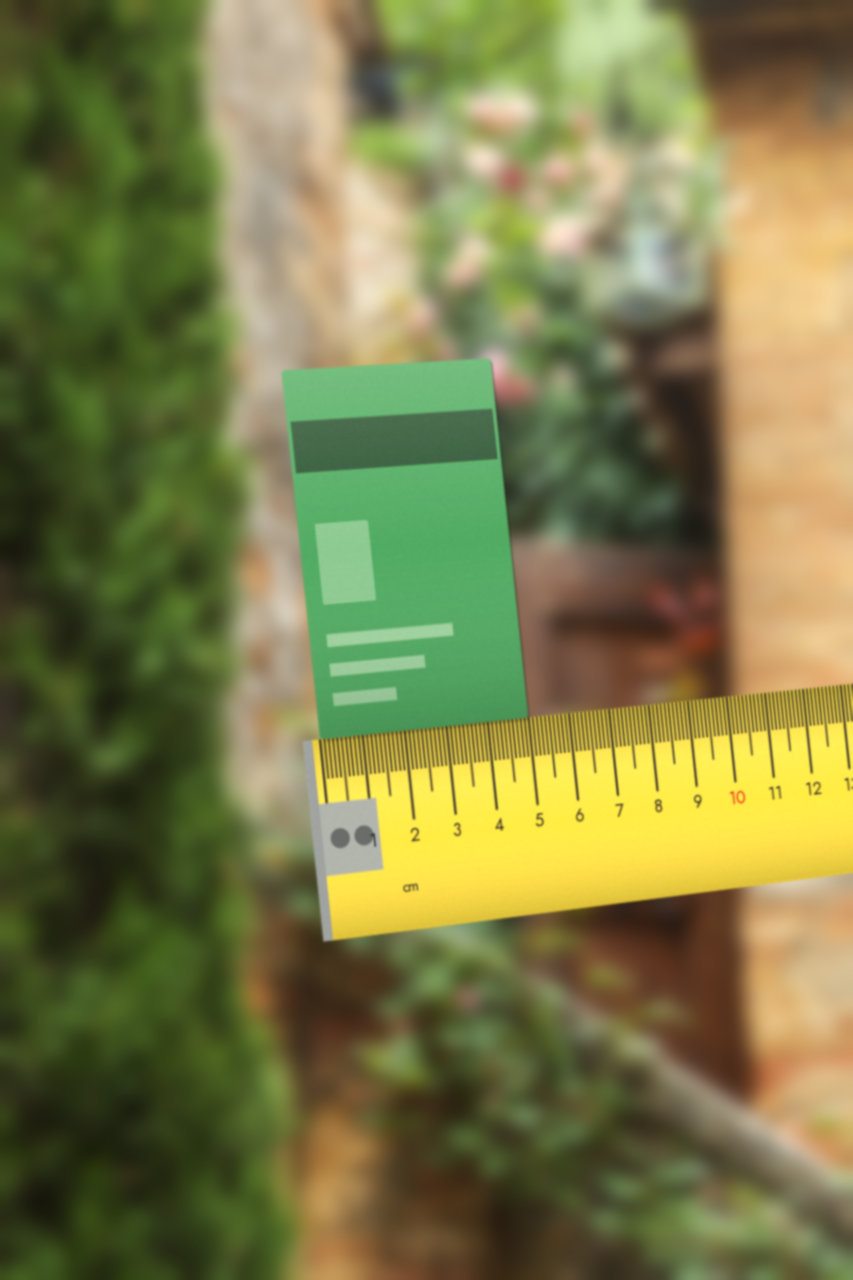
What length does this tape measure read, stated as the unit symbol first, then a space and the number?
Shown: cm 5
